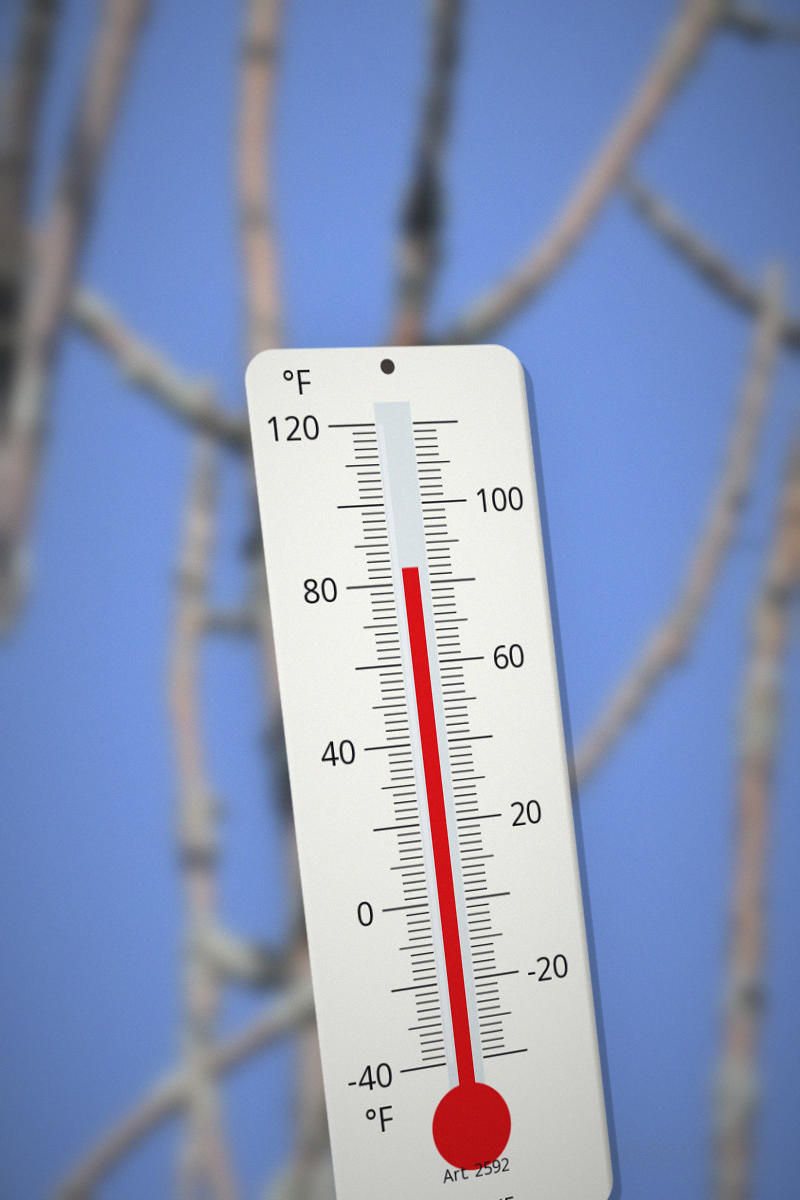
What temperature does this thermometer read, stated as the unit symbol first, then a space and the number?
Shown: °F 84
